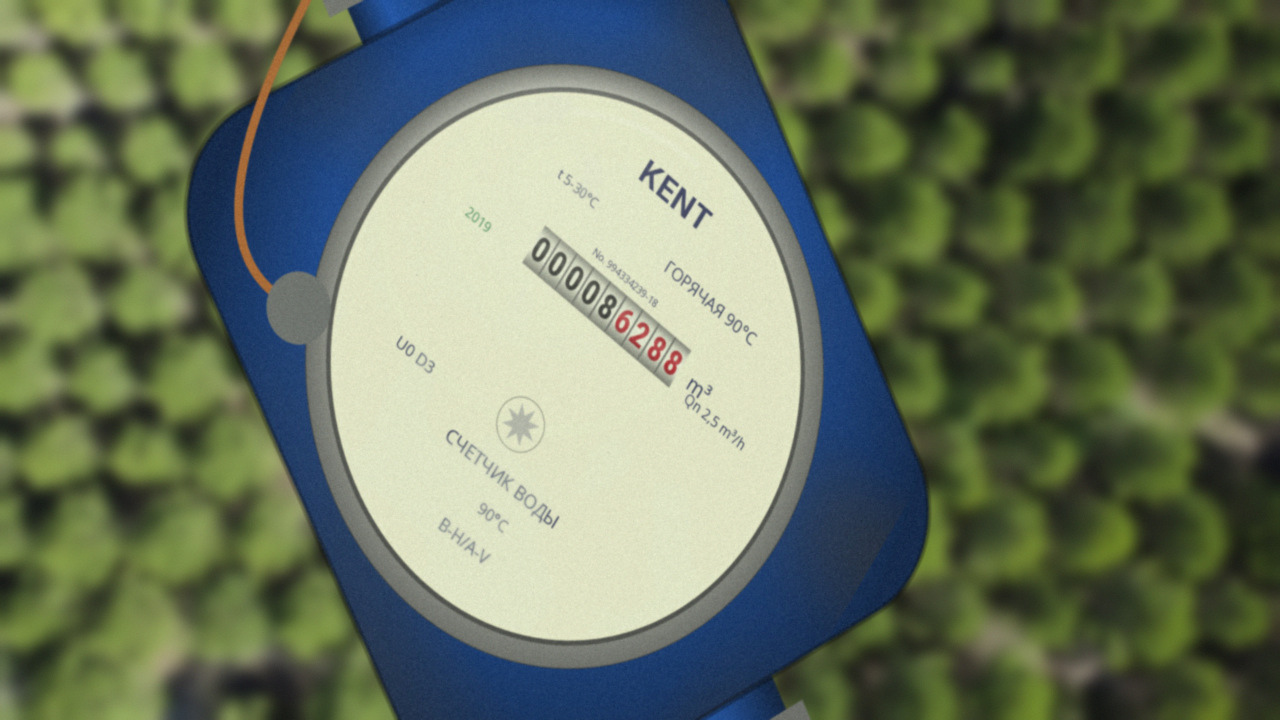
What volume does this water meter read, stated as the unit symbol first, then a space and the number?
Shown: m³ 8.6288
